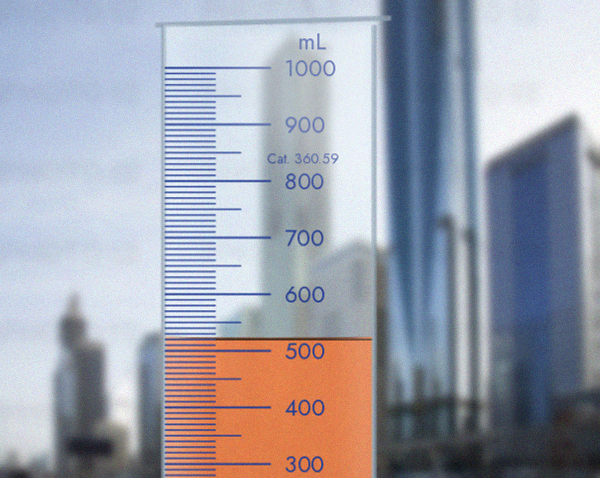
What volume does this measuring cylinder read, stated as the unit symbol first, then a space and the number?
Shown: mL 520
